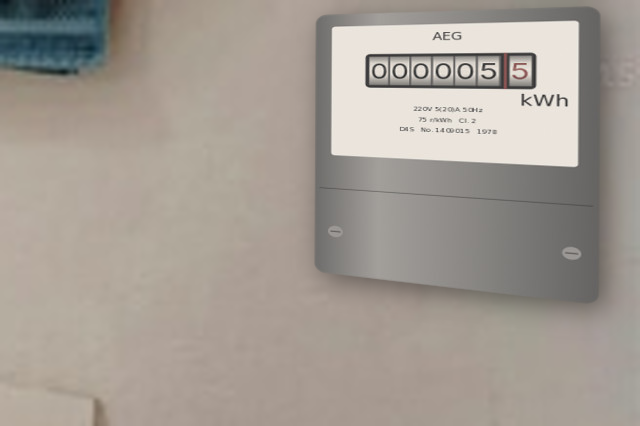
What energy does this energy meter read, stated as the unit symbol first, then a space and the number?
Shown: kWh 5.5
